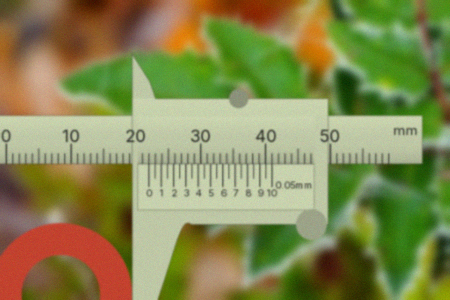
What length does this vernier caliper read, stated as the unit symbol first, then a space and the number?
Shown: mm 22.0
